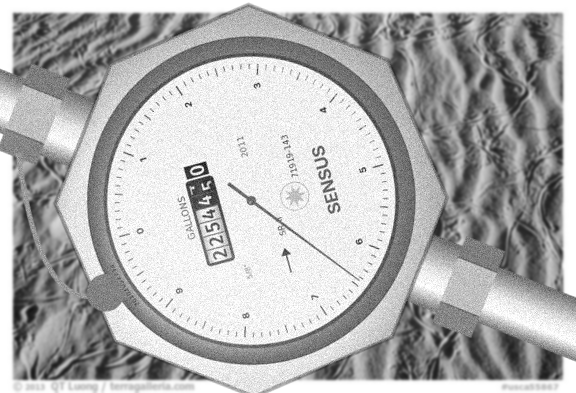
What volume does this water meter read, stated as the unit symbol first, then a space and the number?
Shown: gal 2254446.4
